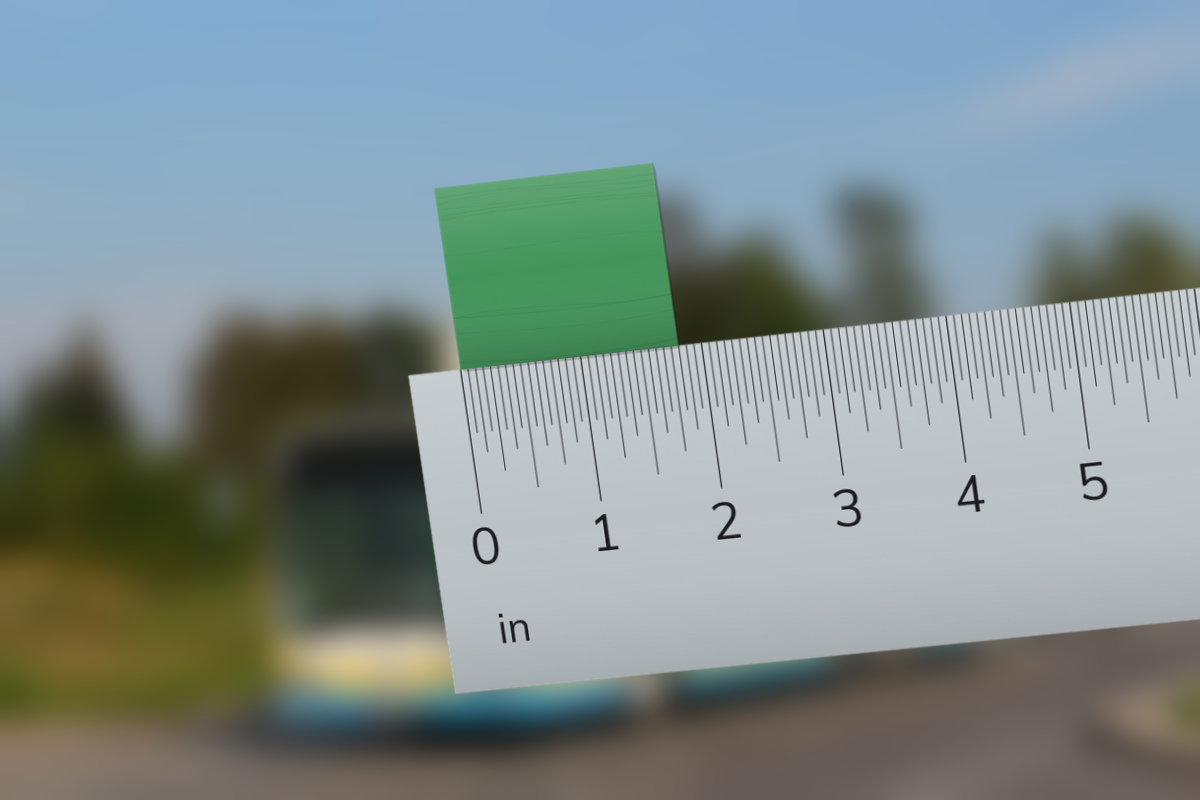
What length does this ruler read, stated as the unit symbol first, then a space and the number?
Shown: in 1.8125
